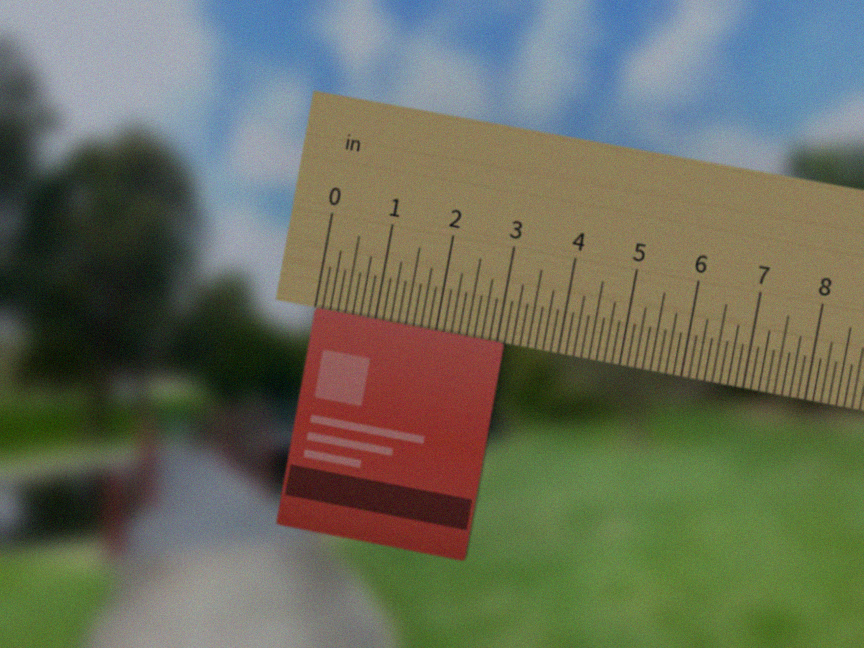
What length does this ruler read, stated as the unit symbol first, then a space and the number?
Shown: in 3.125
